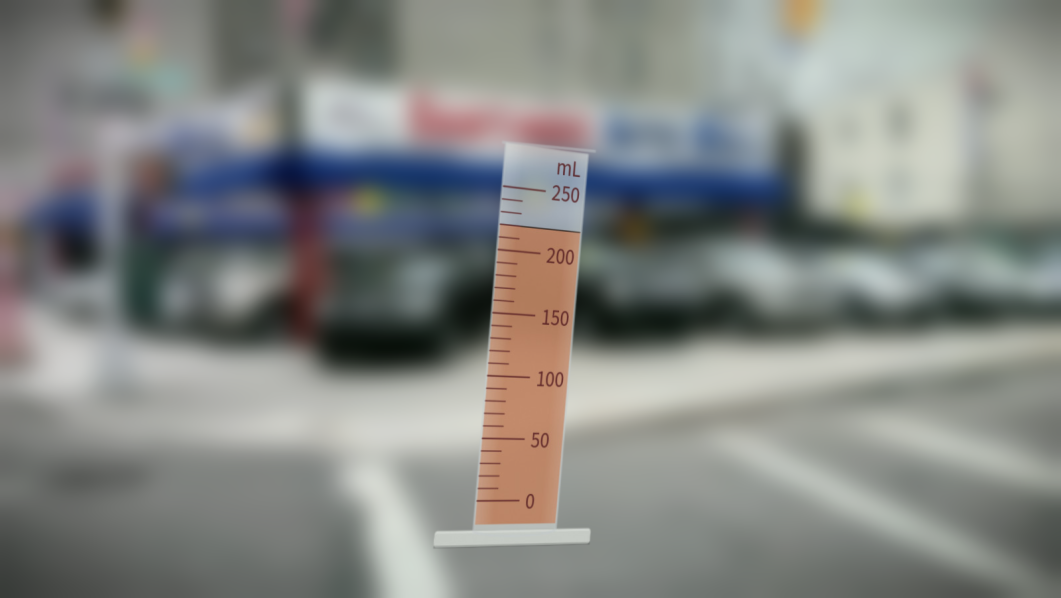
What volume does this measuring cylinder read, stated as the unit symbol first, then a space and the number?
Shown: mL 220
